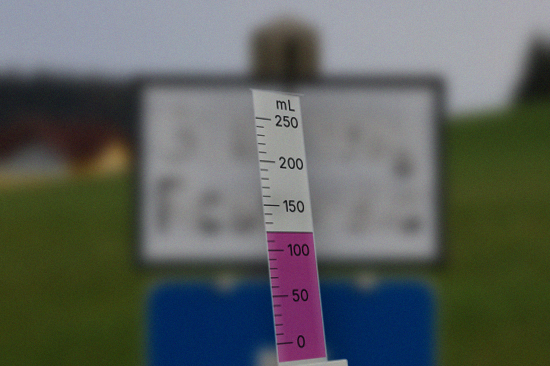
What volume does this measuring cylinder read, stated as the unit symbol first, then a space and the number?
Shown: mL 120
